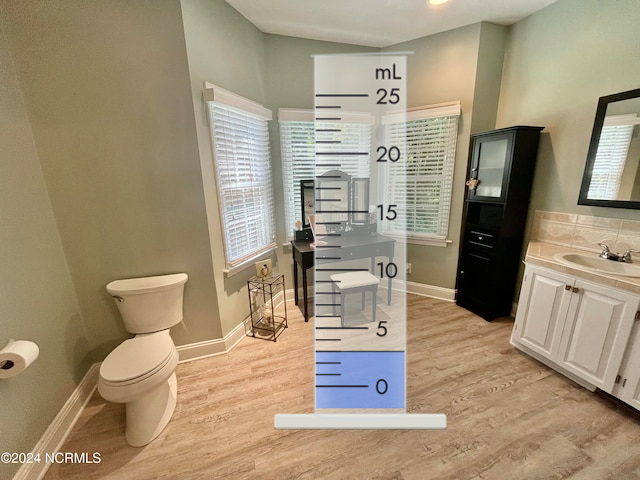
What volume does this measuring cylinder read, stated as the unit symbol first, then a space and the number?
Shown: mL 3
